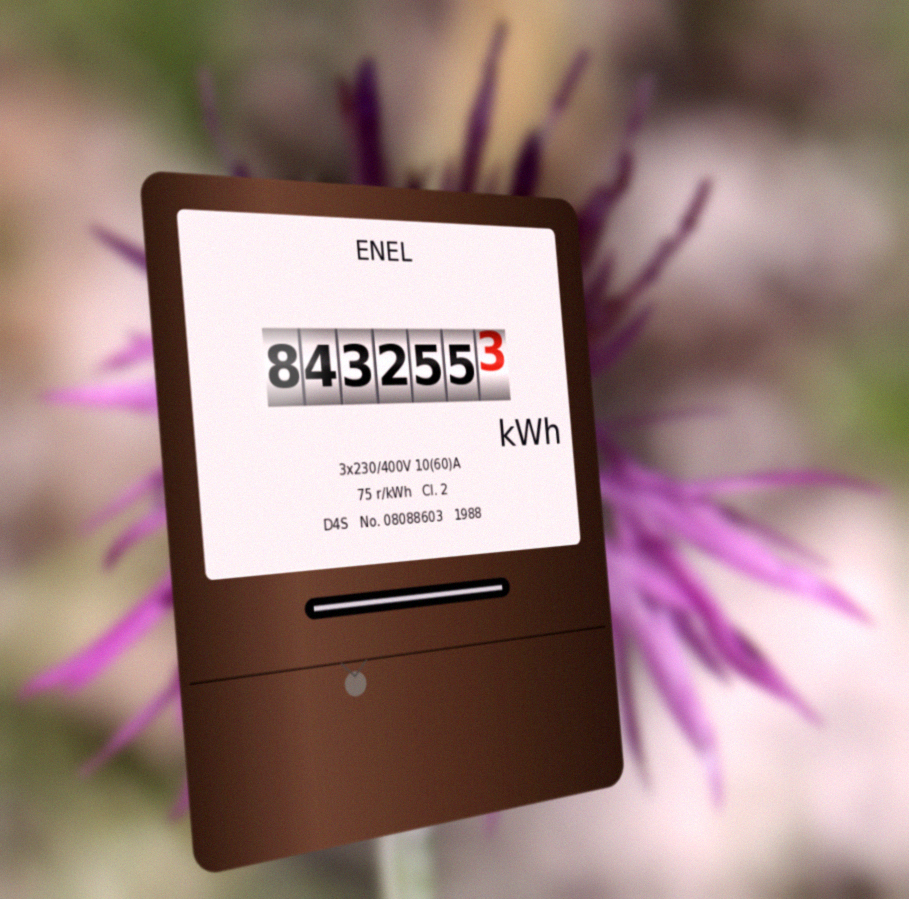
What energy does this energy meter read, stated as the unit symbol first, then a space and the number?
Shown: kWh 843255.3
